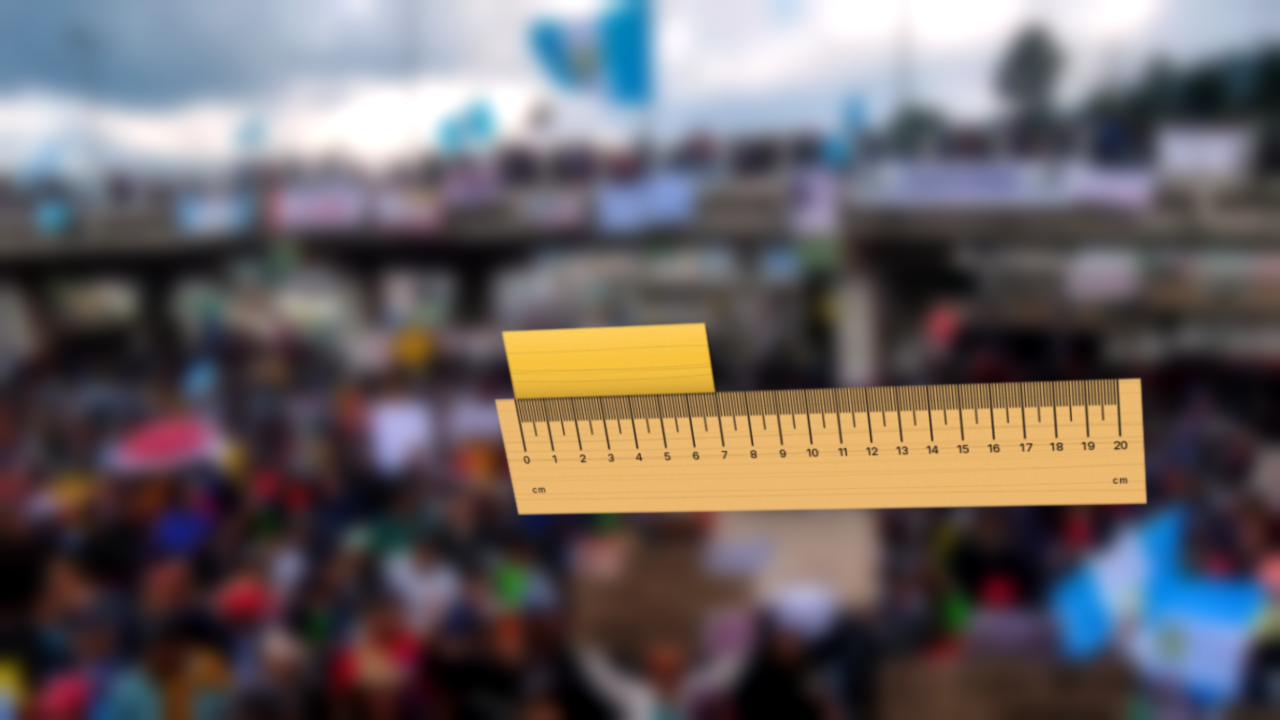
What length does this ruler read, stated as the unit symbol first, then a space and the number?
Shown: cm 7
